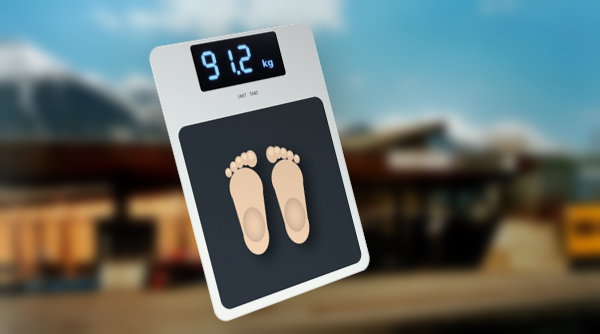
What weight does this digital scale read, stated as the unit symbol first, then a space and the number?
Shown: kg 91.2
